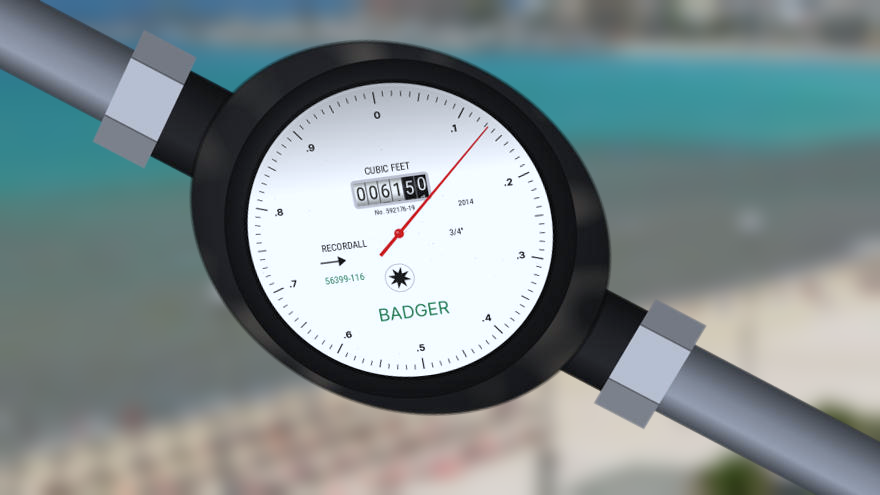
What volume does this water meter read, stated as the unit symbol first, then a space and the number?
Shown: ft³ 6150.13
